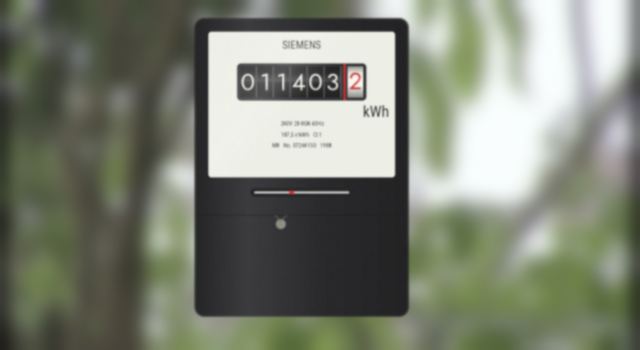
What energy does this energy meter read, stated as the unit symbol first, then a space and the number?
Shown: kWh 11403.2
